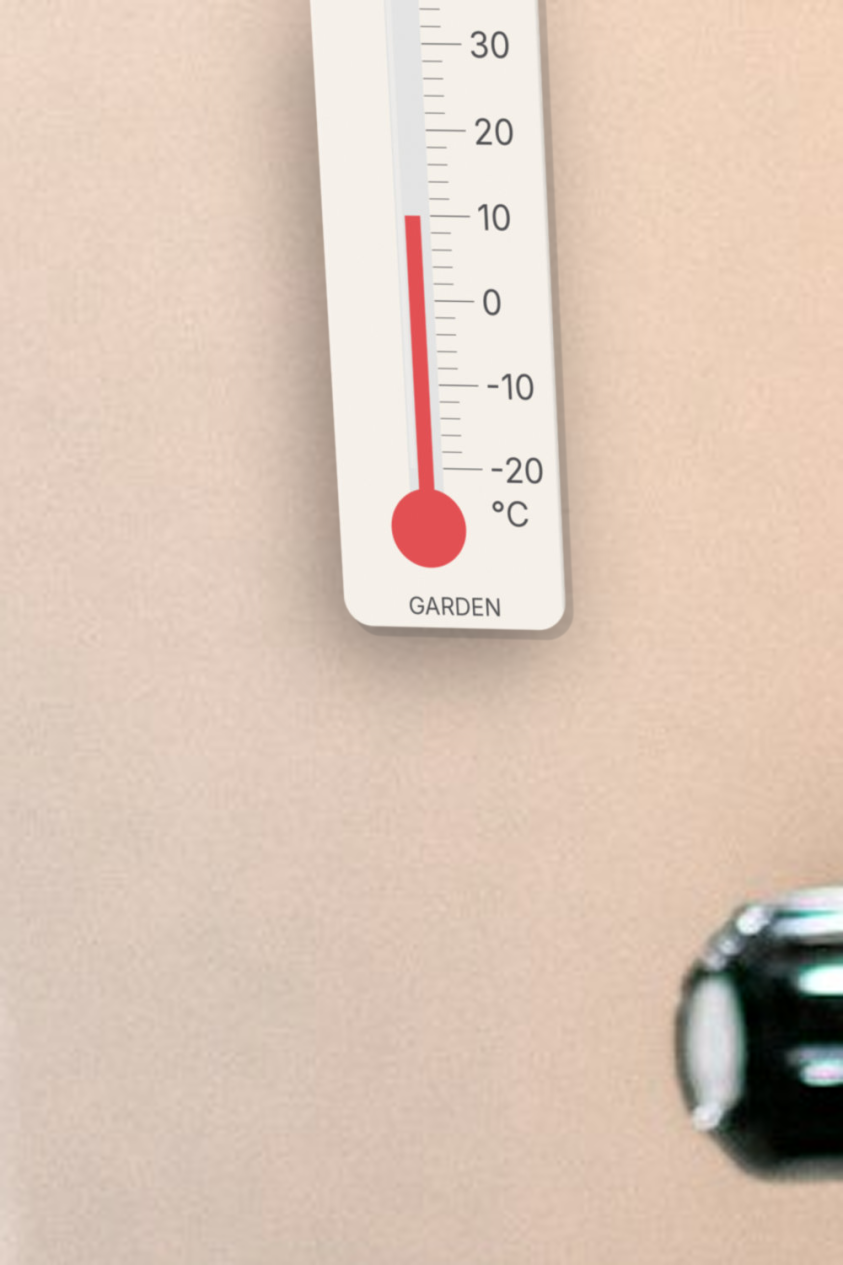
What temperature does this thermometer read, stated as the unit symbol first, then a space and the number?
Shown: °C 10
